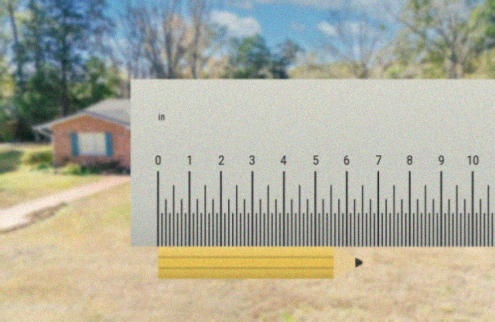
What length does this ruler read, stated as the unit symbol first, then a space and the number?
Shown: in 6.5
